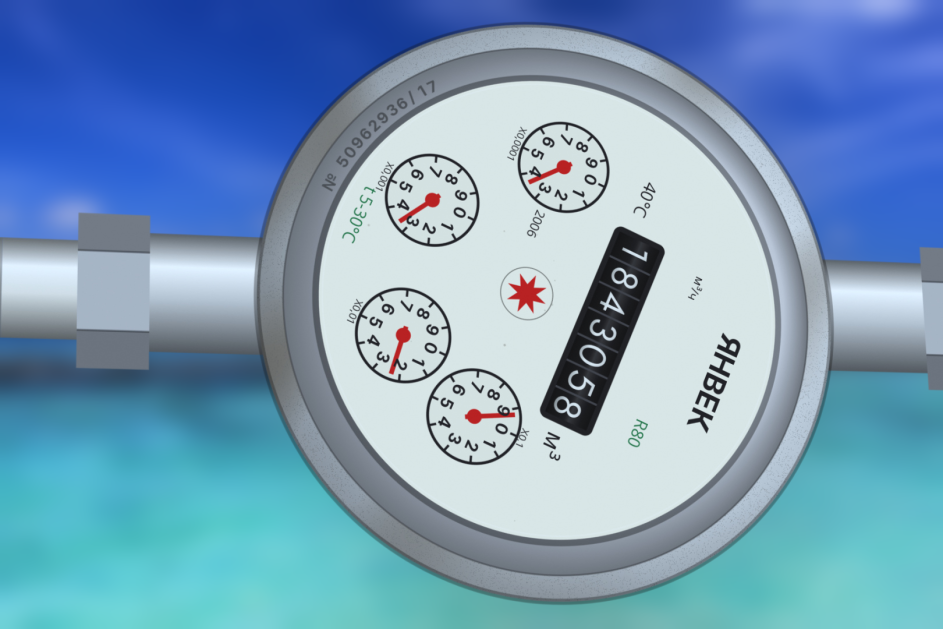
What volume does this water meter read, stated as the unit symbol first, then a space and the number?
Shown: m³ 1843057.9233
